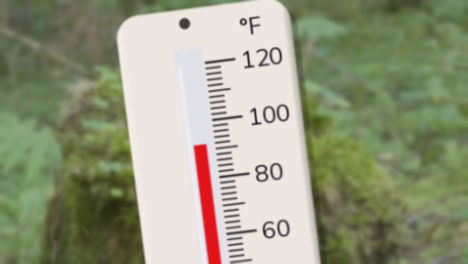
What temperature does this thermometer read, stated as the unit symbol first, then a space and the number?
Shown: °F 92
